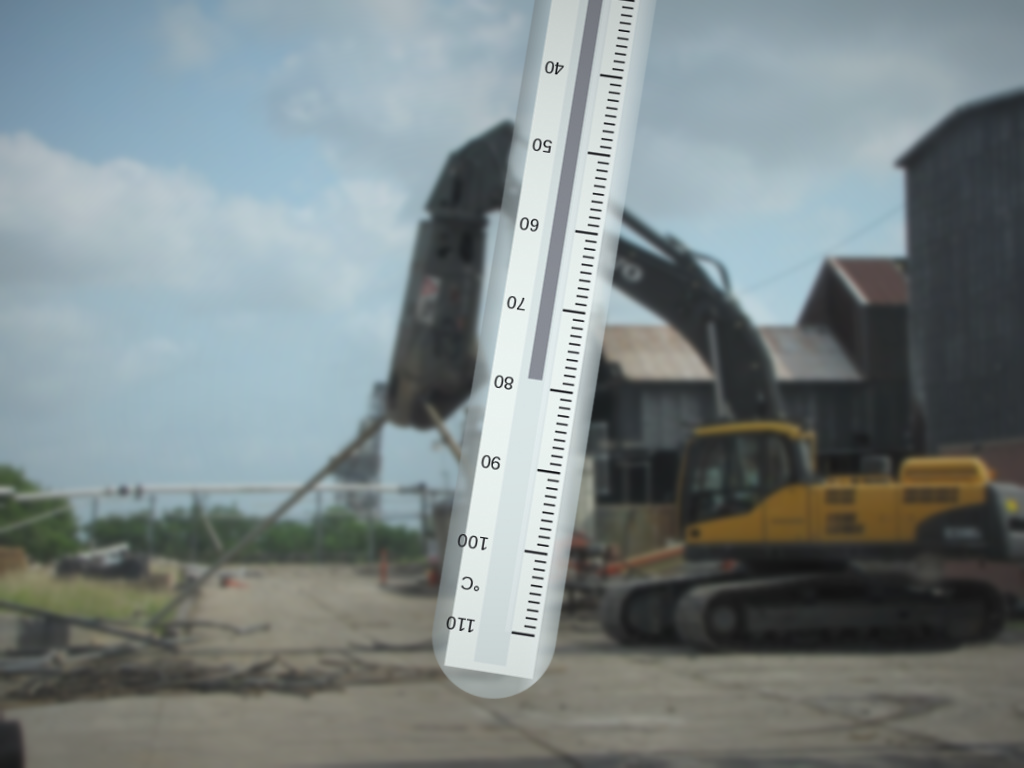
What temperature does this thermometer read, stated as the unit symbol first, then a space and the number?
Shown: °C 79
